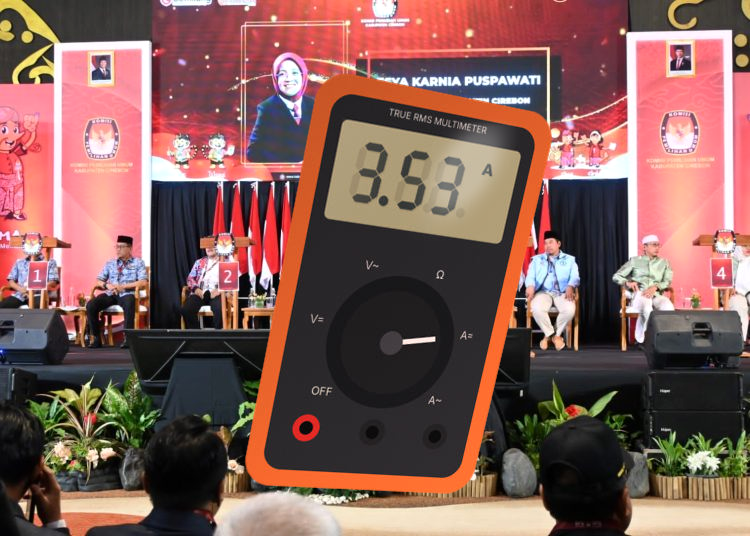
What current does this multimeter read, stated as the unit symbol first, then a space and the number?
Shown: A 3.53
